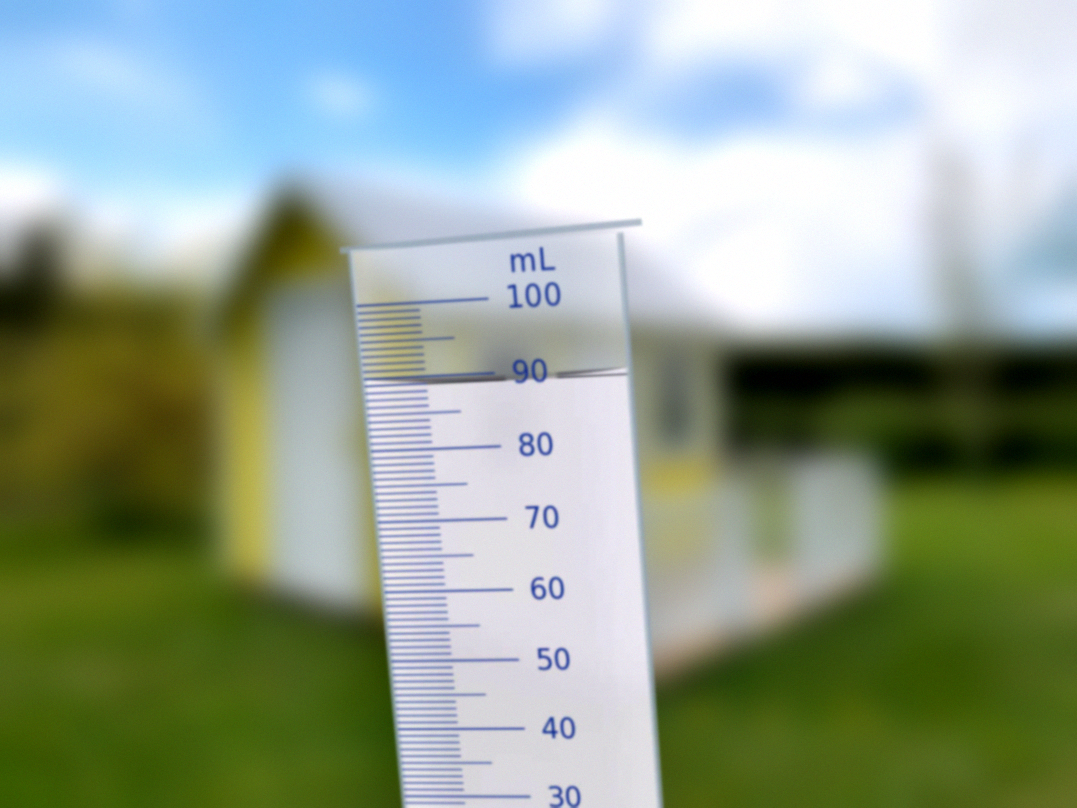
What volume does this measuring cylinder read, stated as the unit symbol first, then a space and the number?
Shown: mL 89
